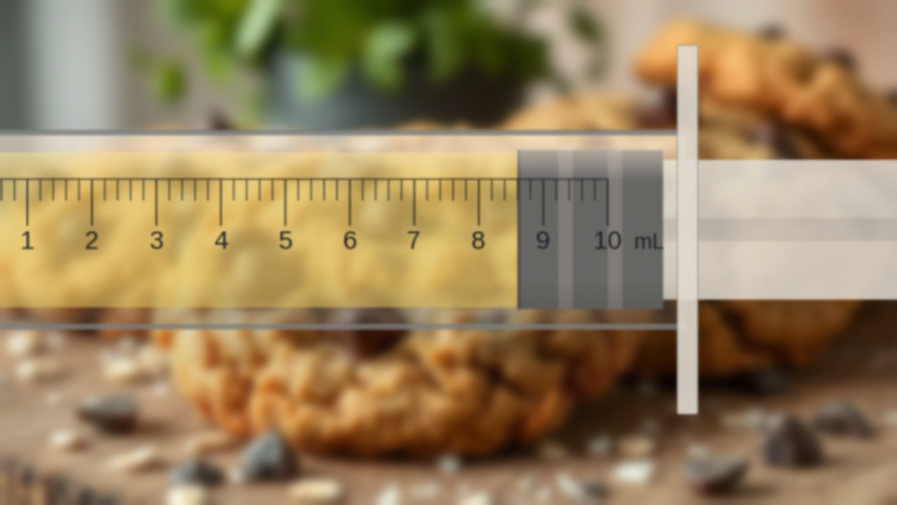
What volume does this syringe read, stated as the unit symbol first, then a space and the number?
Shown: mL 8.6
